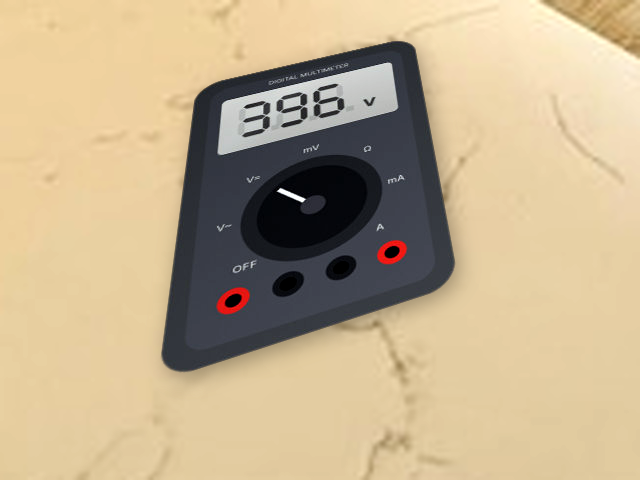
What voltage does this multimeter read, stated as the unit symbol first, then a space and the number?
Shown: V 396
